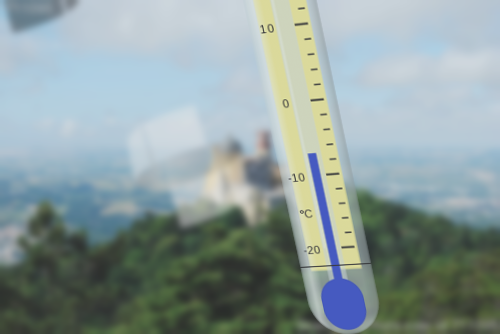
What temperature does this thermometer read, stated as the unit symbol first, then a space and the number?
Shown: °C -7
